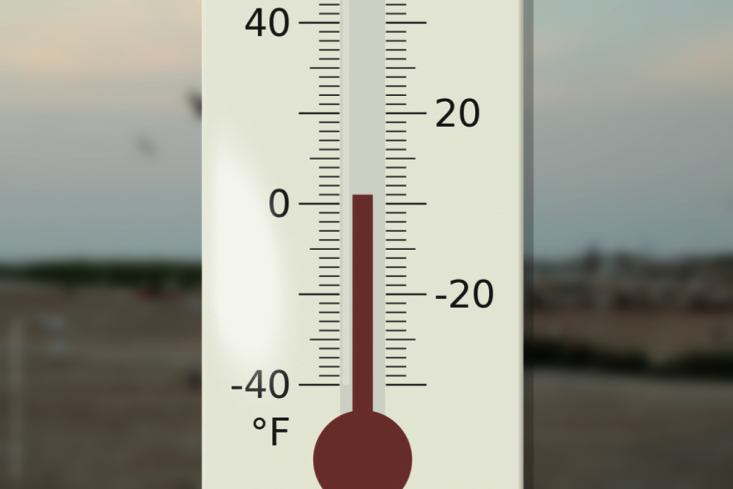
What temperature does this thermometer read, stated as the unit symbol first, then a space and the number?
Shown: °F 2
